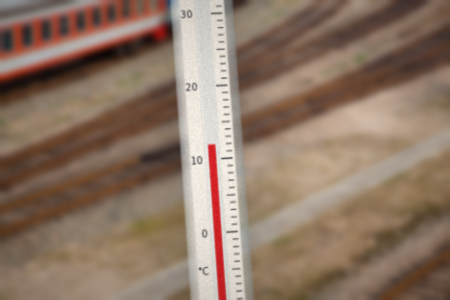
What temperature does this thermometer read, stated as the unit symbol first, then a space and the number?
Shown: °C 12
